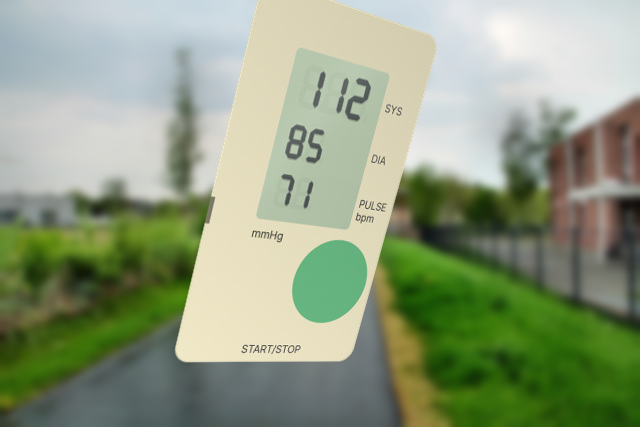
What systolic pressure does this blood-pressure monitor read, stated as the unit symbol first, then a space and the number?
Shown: mmHg 112
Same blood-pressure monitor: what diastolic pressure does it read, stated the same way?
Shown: mmHg 85
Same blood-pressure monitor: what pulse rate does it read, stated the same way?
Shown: bpm 71
